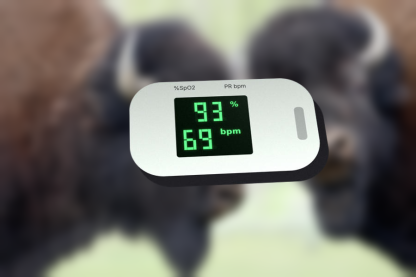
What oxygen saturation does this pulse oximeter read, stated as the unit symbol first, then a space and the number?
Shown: % 93
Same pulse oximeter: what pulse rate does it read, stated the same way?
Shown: bpm 69
